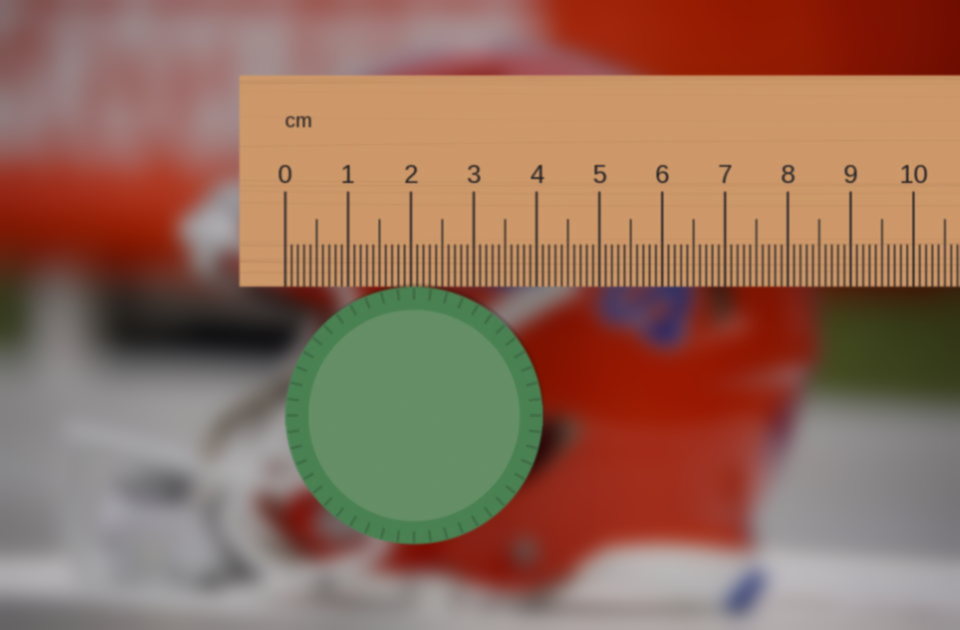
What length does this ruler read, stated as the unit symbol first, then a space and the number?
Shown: cm 4.1
